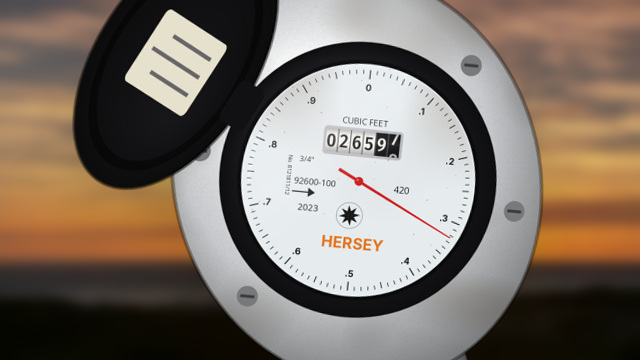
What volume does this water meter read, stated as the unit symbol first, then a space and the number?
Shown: ft³ 26597.32
